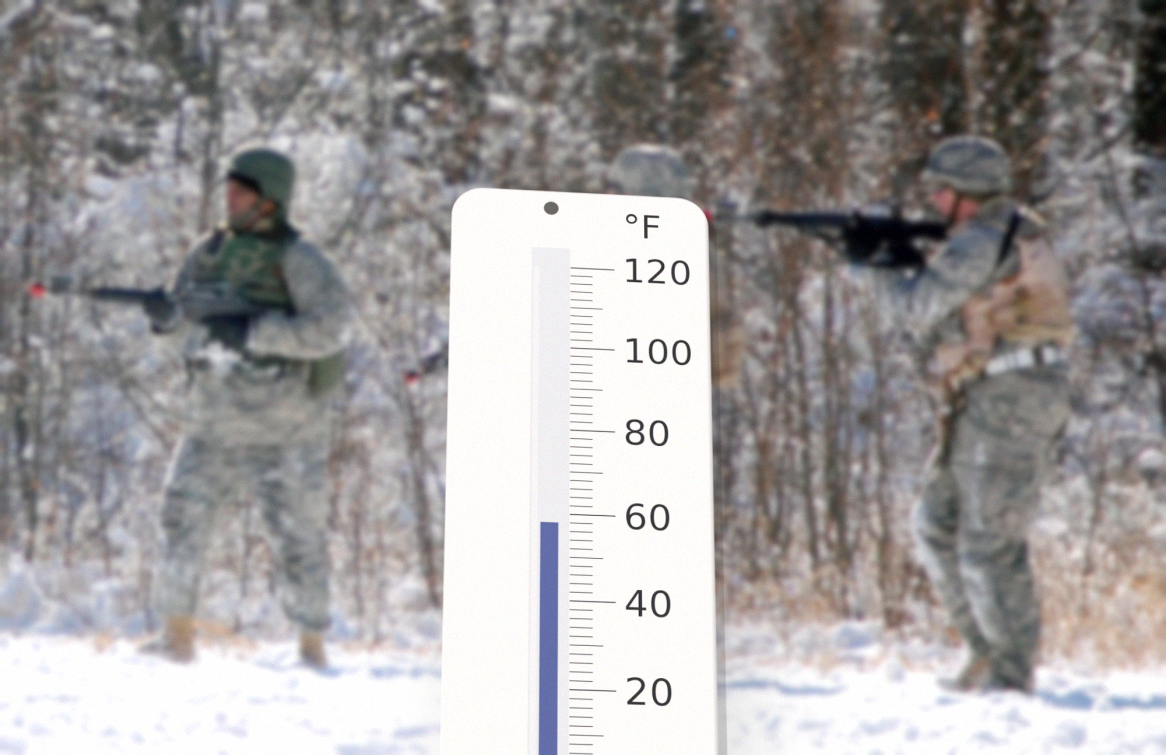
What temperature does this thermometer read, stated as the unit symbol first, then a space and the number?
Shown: °F 58
